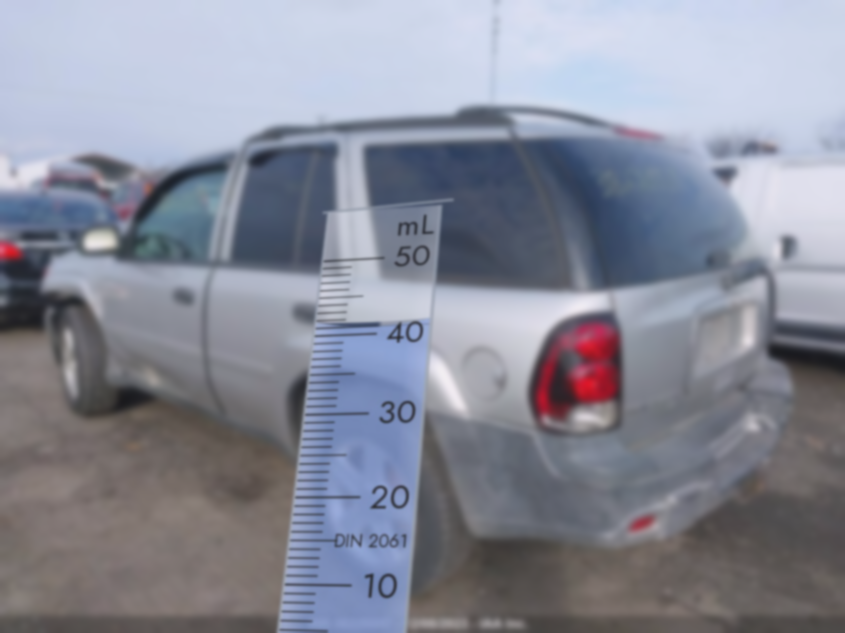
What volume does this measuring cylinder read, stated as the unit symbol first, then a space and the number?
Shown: mL 41
